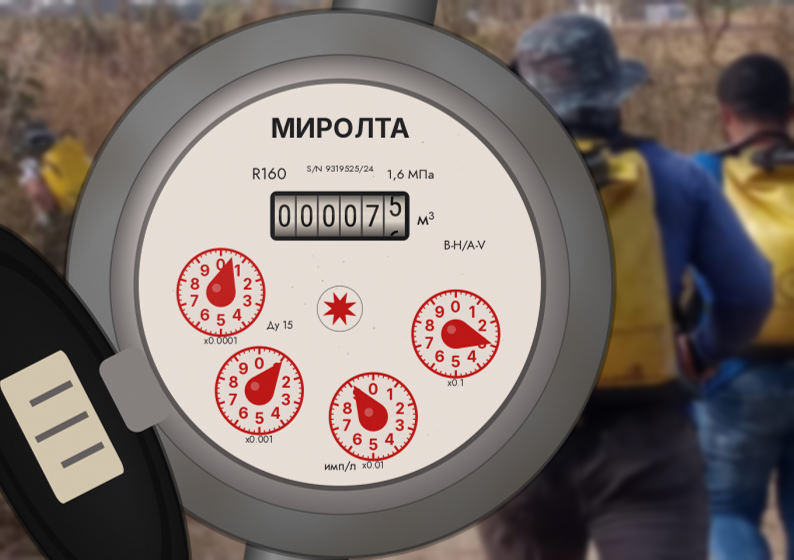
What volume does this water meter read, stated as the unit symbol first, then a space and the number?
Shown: m³ 75.2910
